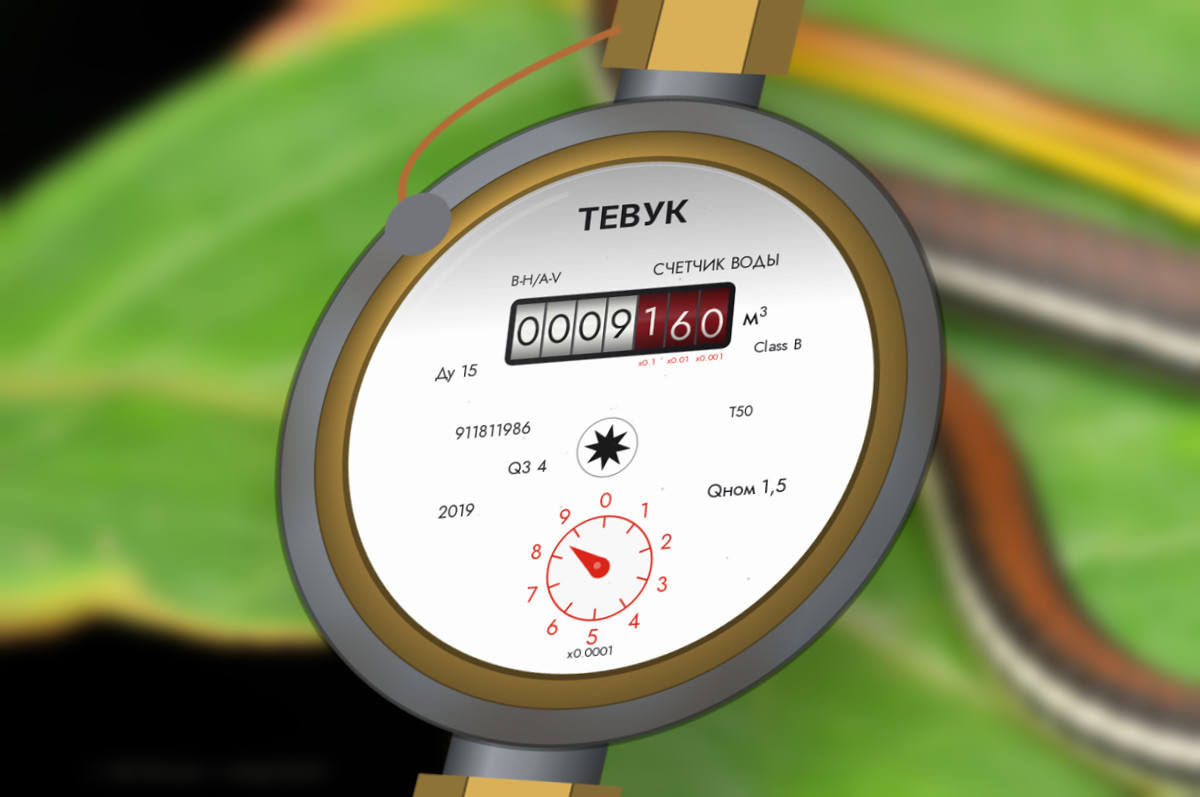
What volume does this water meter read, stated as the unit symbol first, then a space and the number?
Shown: m³ 9.1598
